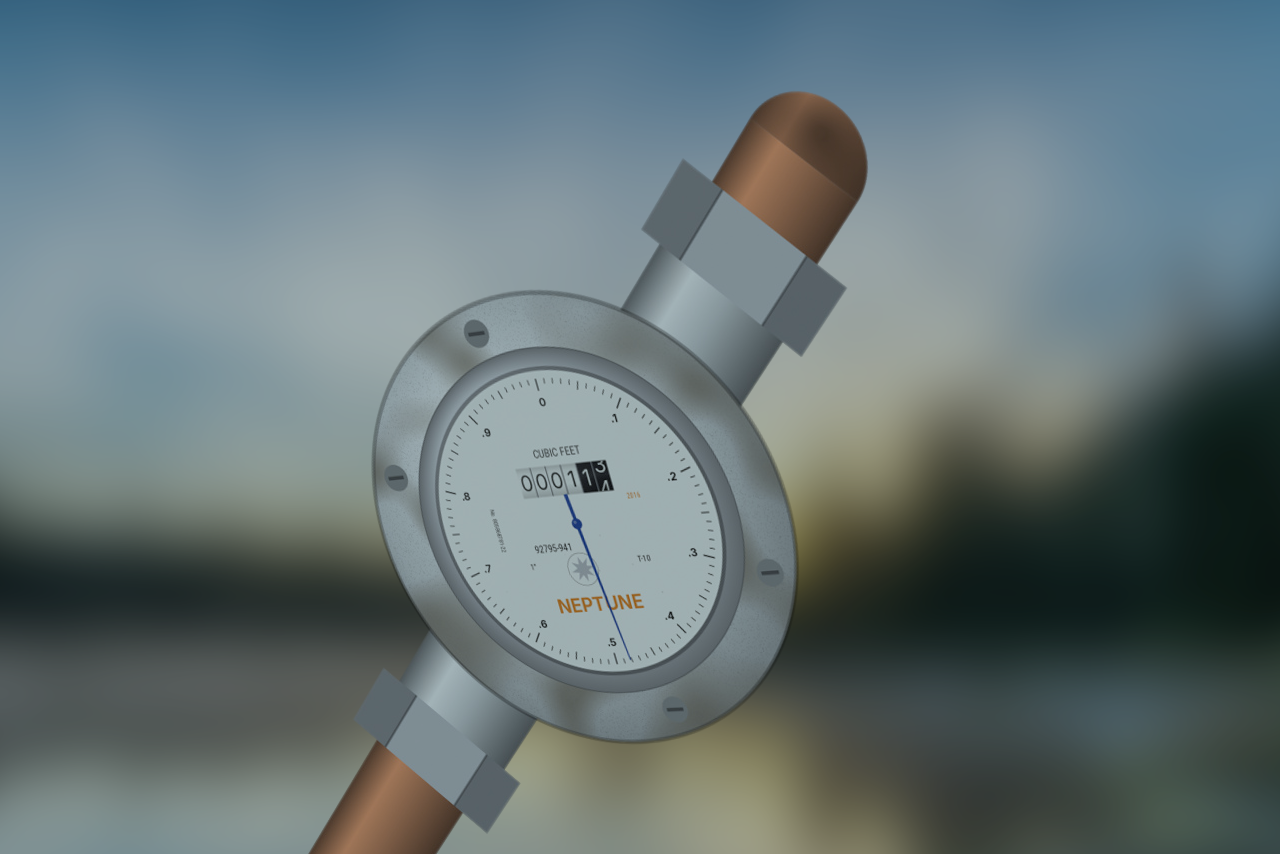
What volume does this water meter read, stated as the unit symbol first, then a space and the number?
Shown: ft³ 113.48
